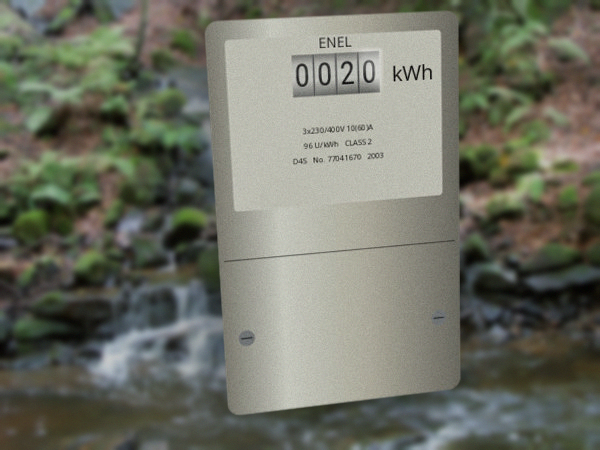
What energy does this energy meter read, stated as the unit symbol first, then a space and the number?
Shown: kWh 20
